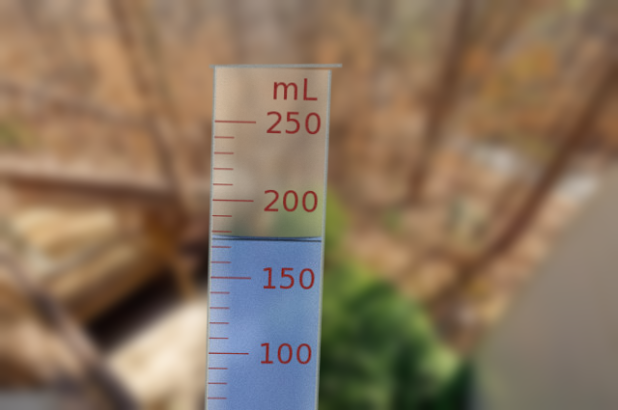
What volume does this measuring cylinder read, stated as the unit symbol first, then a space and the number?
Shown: mL 175
